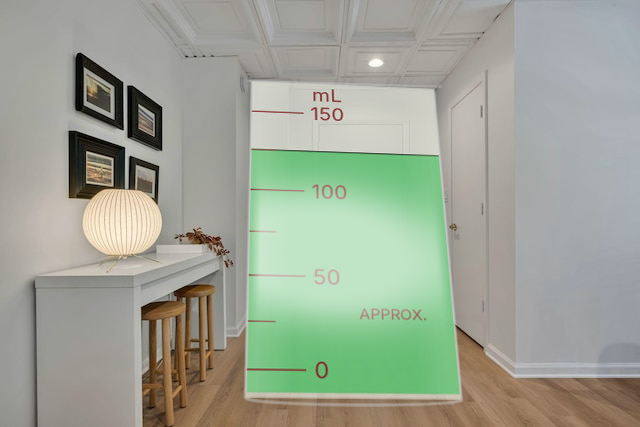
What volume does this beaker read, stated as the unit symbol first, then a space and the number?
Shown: mL 125
